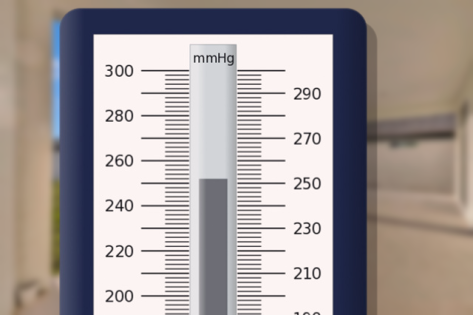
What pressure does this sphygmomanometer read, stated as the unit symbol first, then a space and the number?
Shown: mmHg 252
